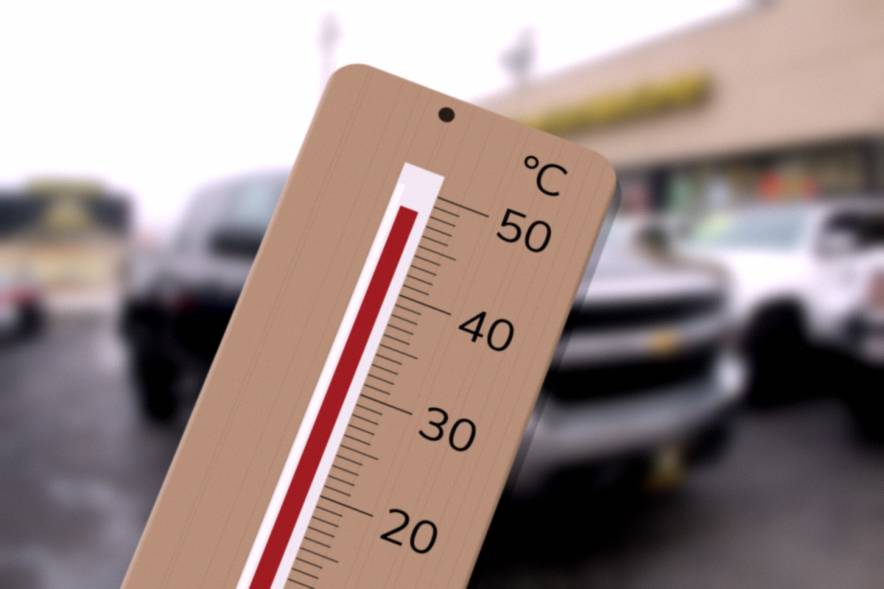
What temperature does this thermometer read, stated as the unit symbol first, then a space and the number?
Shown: °C 48
